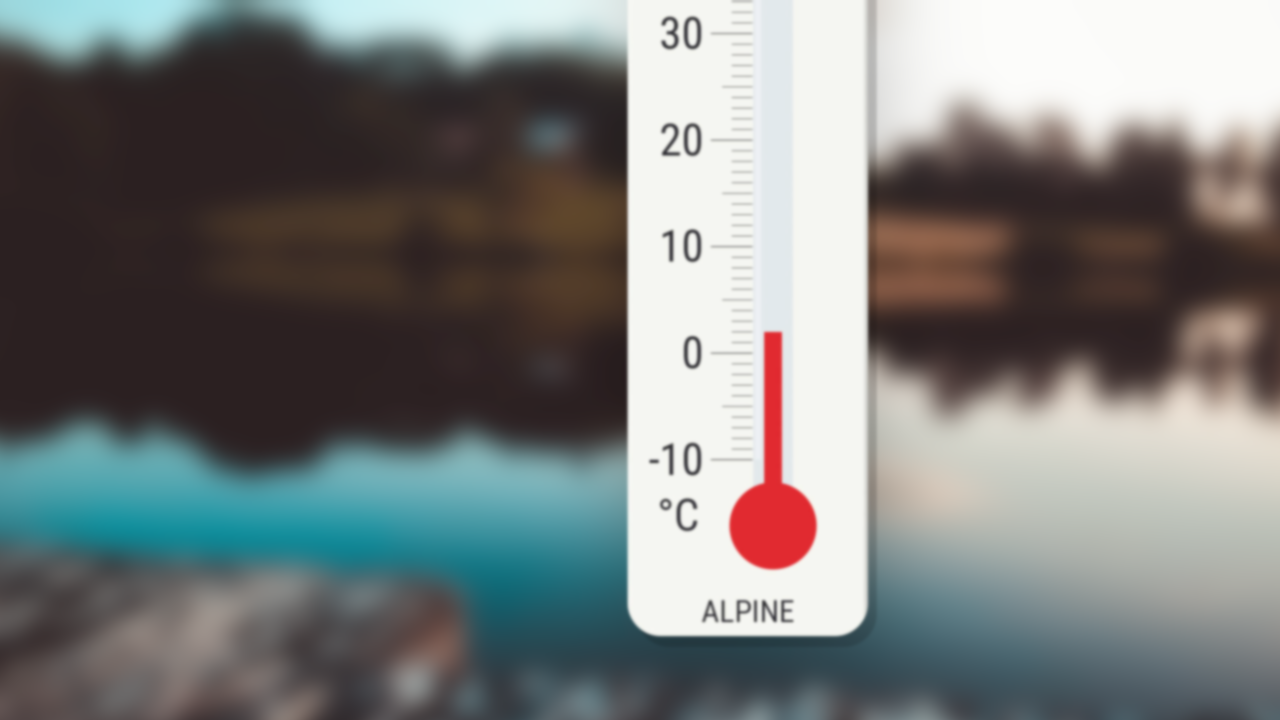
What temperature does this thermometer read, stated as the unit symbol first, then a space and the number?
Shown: °C 2
